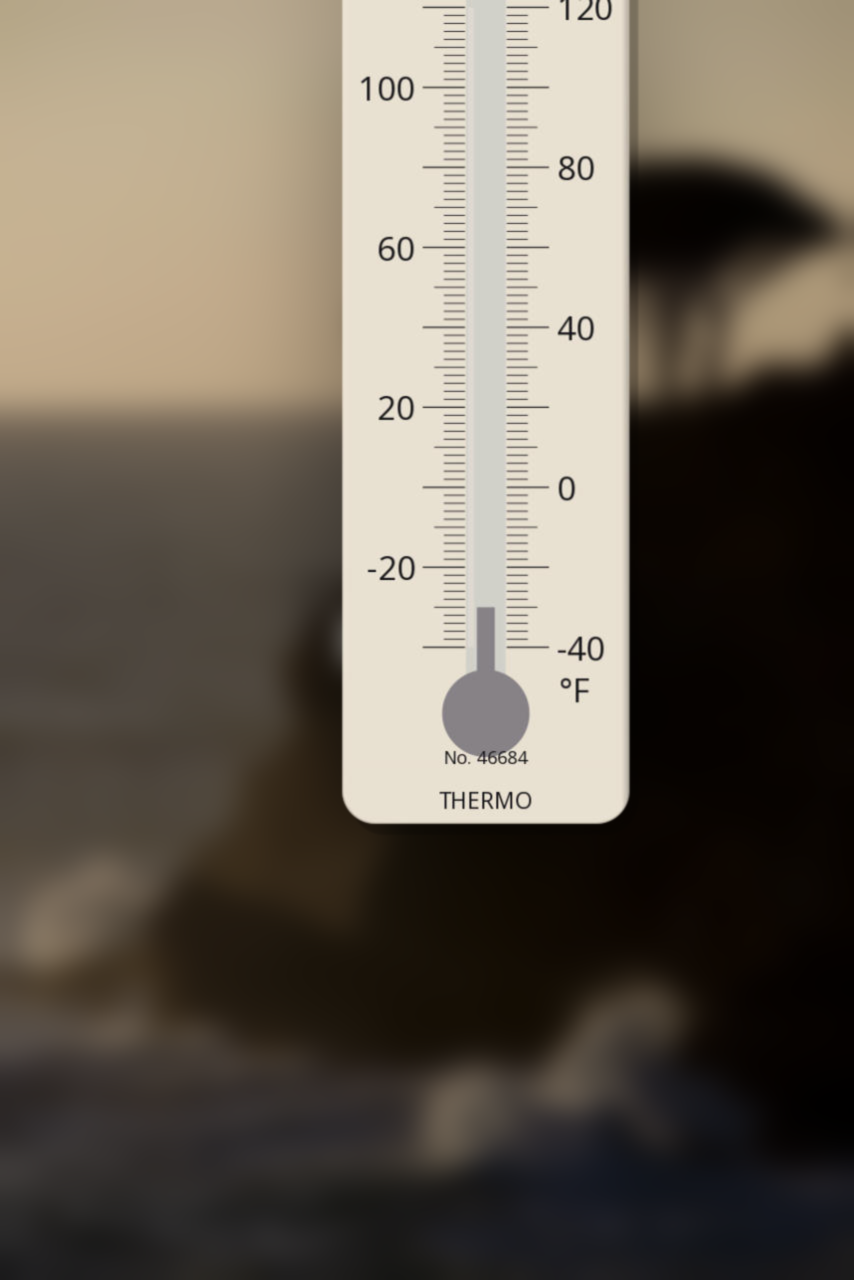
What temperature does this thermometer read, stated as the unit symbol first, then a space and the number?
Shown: °F -30
